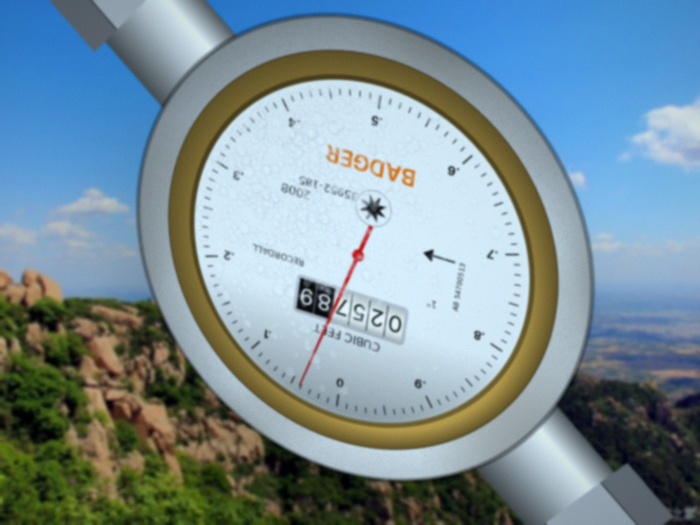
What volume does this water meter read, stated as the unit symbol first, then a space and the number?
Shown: ft³ 25789.04
